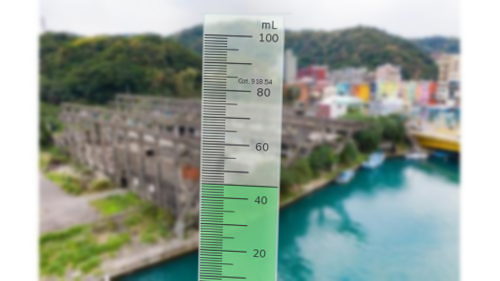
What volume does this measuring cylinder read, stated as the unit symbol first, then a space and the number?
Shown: mL 45
